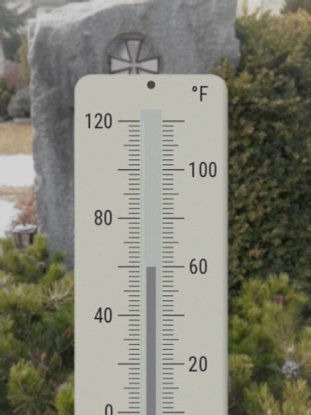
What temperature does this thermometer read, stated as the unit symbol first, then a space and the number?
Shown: °F 60
